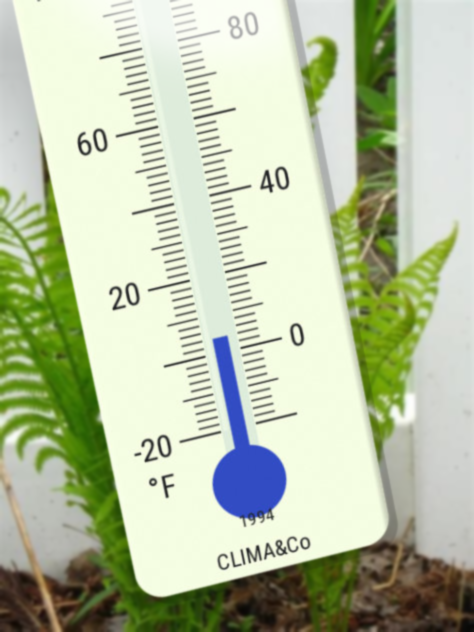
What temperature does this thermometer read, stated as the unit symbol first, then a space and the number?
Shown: °F 4
